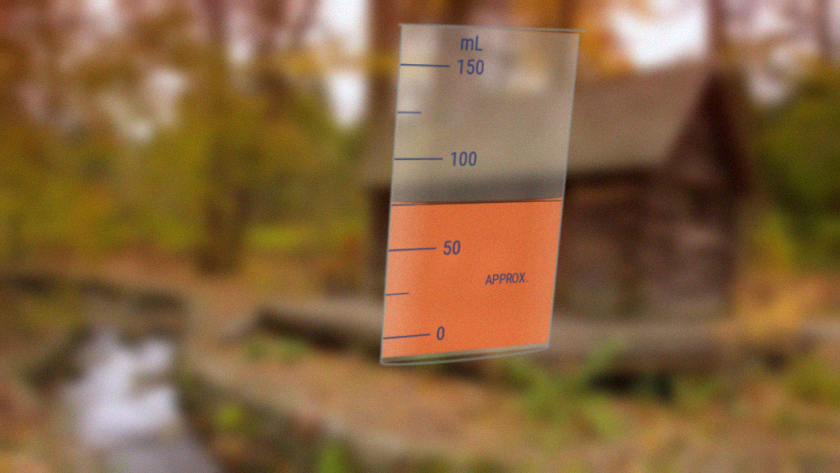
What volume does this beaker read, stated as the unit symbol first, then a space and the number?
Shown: mL 75
